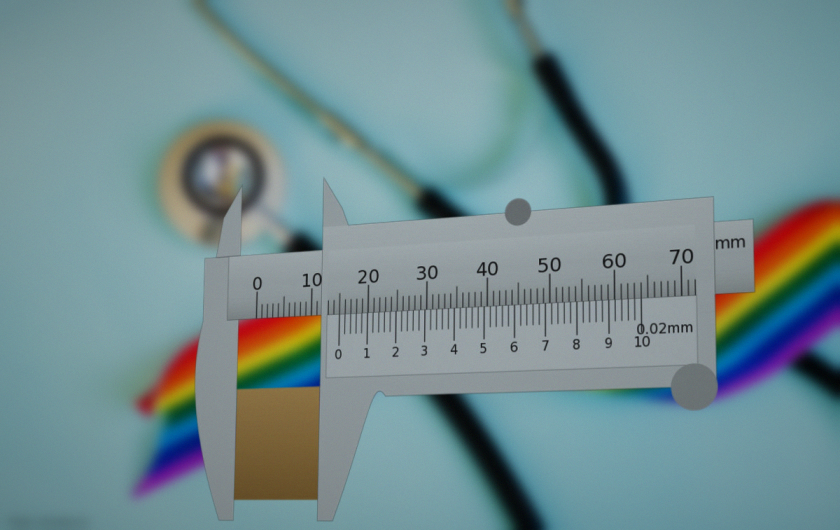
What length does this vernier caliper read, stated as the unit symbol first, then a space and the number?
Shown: mm 15.0
